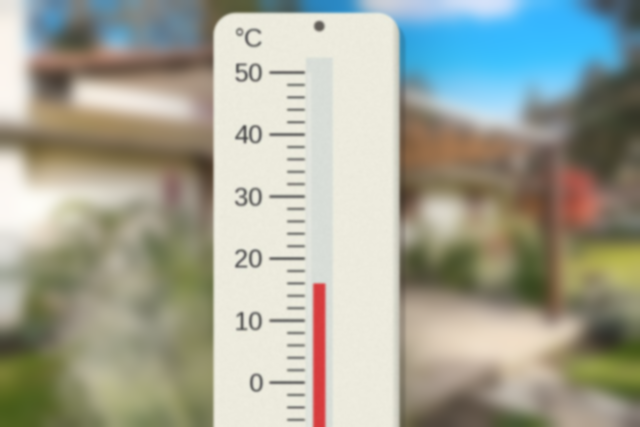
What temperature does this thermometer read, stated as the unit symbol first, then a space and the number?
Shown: °C 16
